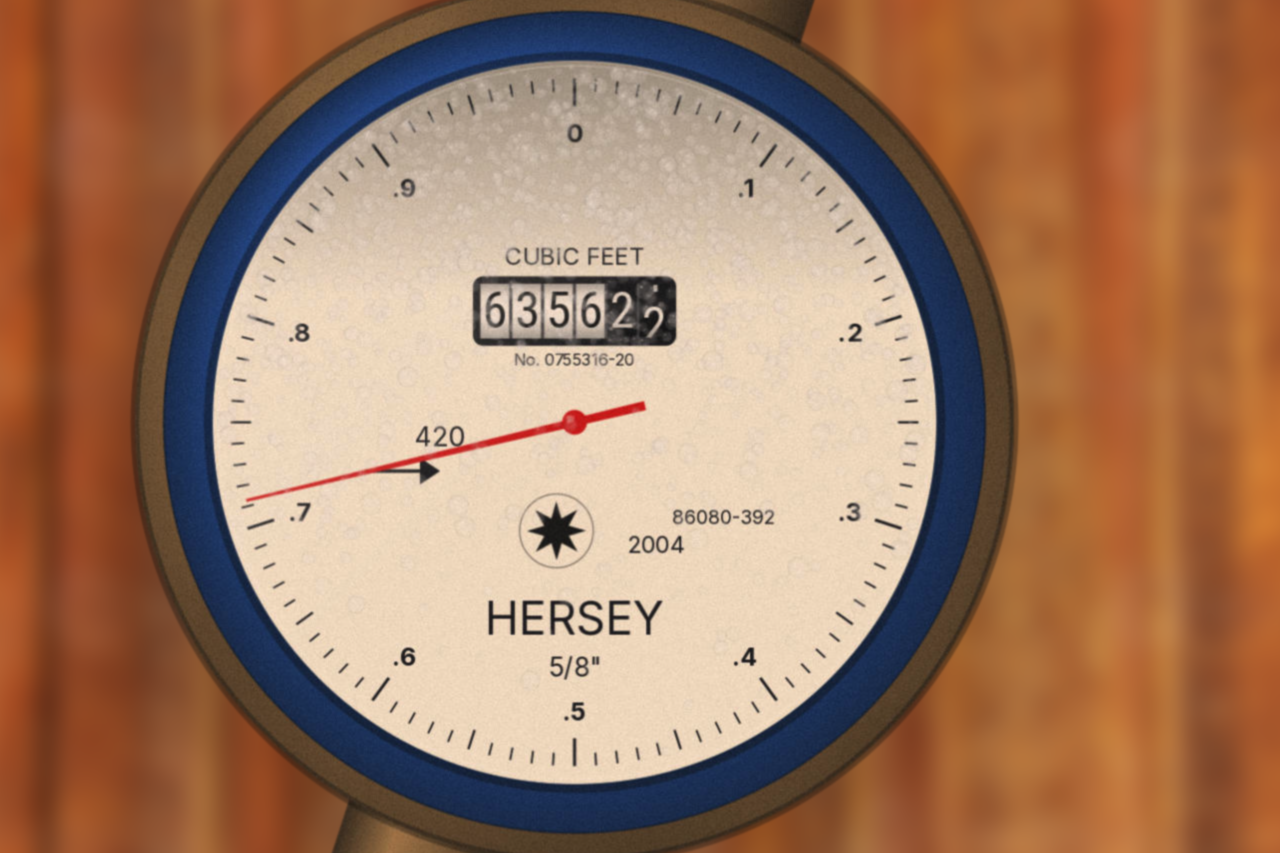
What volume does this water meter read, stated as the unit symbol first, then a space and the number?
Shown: ft³ 635621.71
